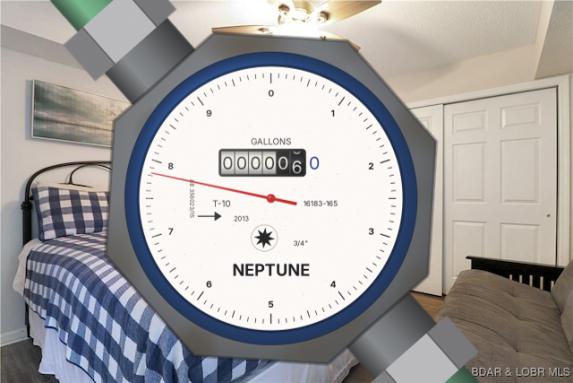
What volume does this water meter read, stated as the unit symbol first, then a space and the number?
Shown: gal 57.8
